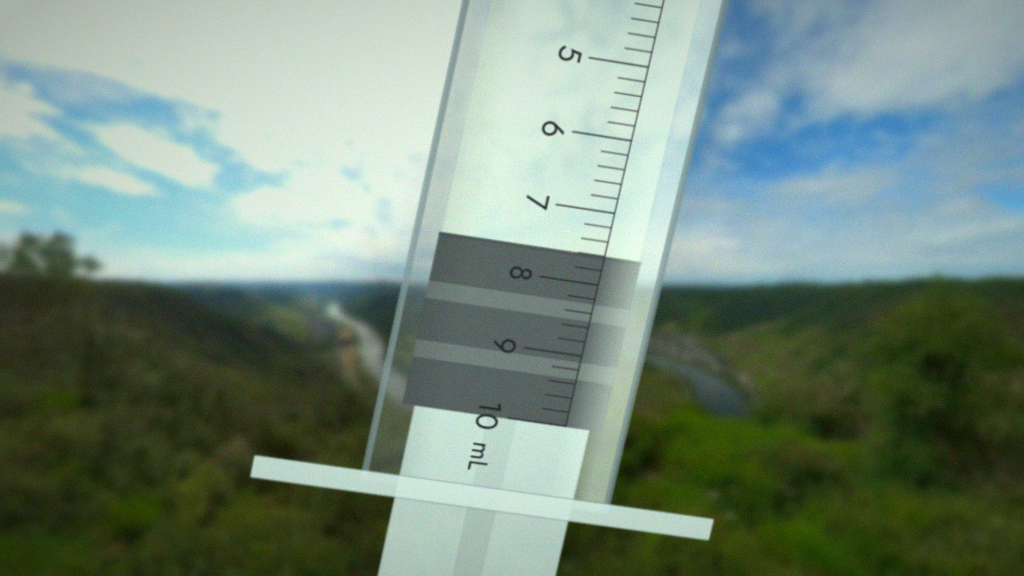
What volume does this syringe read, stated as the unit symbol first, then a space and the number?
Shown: mL 7.6
